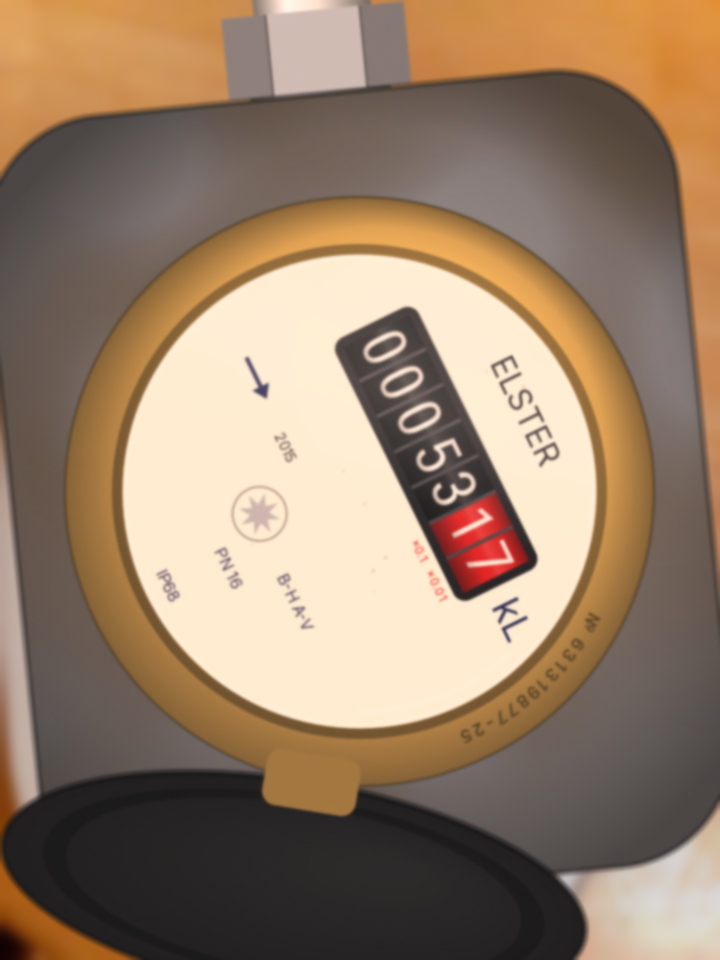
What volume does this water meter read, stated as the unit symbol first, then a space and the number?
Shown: kL 53.17
